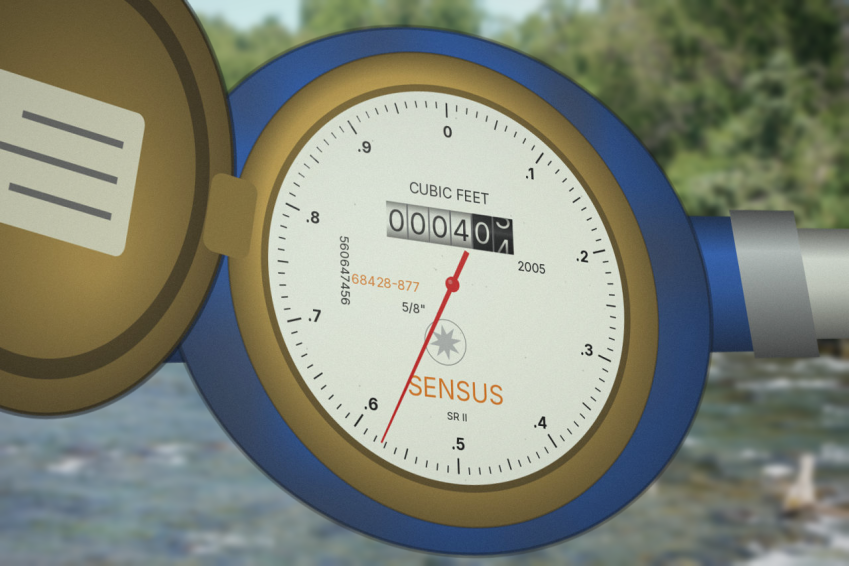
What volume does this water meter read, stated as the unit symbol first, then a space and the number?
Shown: ft³ 403.57
